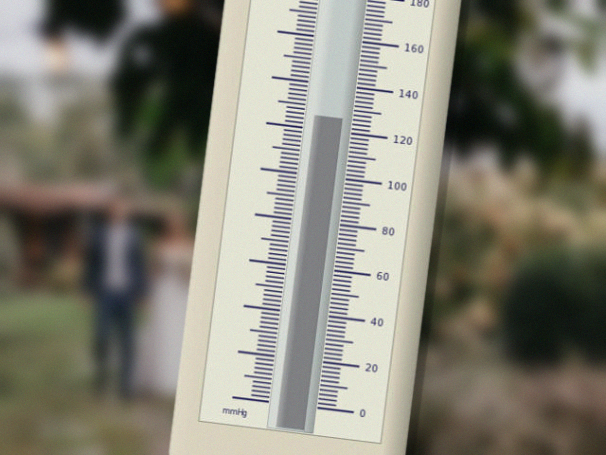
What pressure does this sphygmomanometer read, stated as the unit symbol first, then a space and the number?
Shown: mmHg 126
